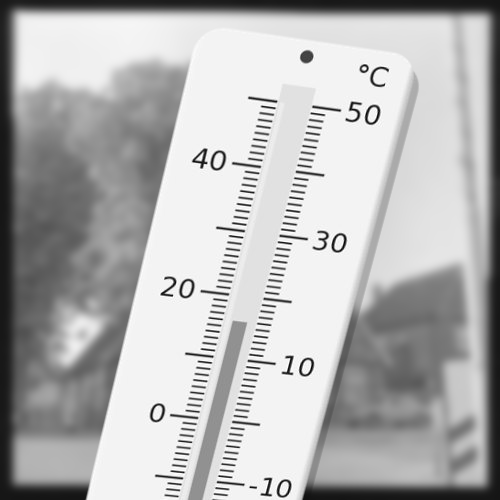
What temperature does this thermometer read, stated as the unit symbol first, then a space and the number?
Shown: °C 16
